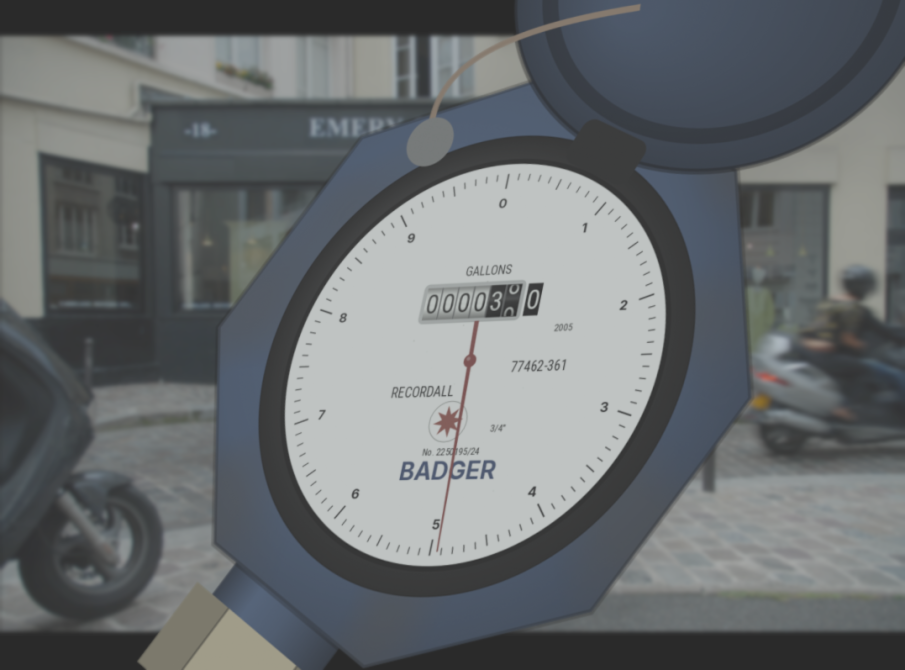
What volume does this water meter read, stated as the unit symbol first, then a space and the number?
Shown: gal 384.9
